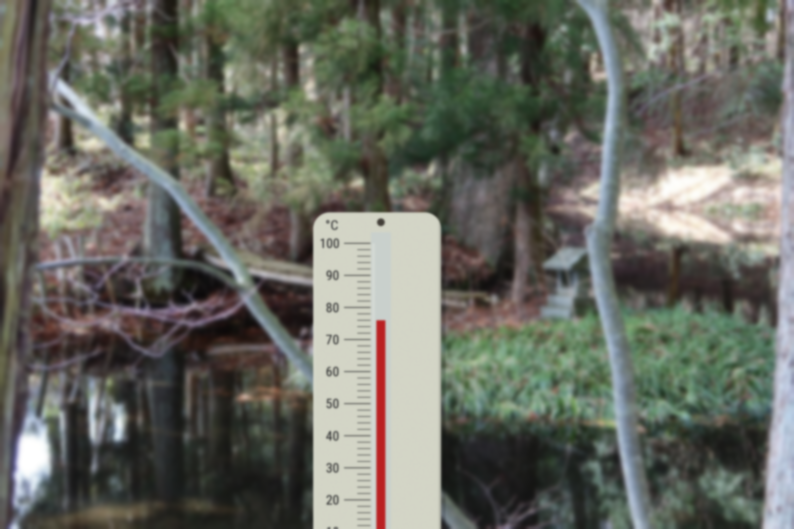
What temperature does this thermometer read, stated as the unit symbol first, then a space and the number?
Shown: °C 76
